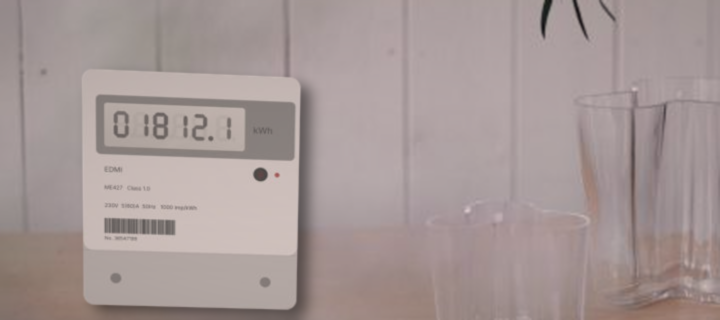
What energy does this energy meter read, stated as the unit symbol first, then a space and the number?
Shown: kWh 1812.1
